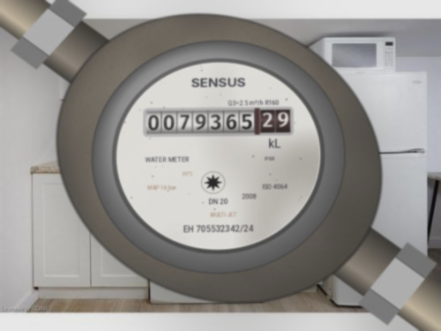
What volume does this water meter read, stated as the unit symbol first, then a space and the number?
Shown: kL 79365.29
